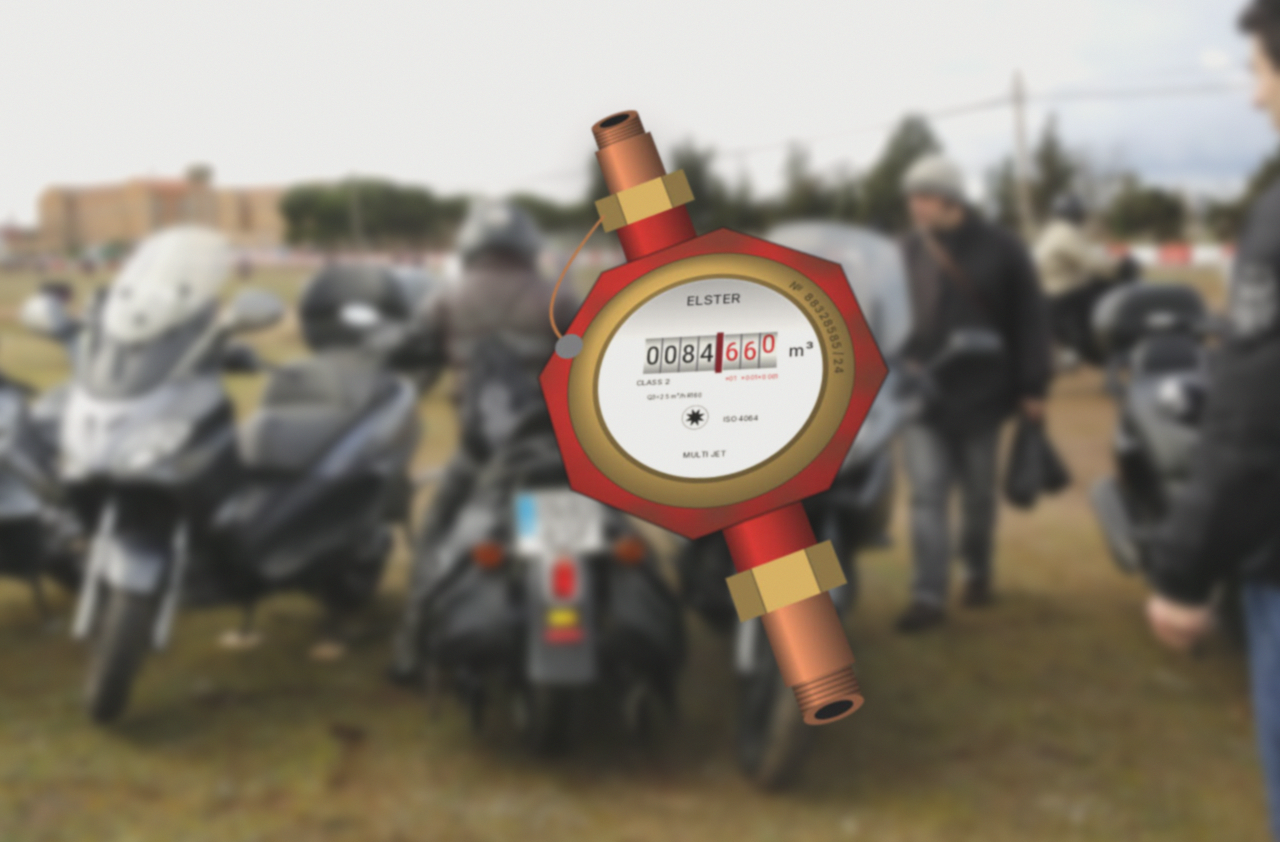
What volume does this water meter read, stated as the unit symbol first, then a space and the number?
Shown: m³ 84.660
